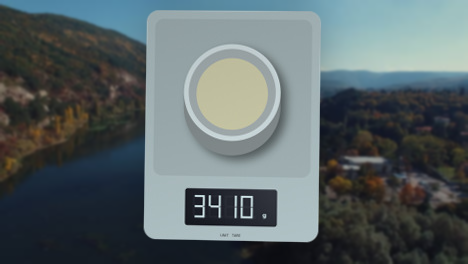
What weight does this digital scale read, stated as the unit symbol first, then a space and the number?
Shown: g 3410
